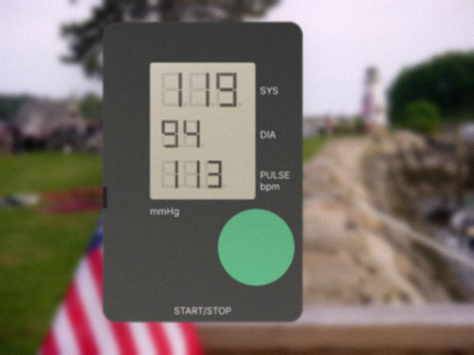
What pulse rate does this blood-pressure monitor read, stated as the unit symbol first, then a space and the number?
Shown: bpm 113
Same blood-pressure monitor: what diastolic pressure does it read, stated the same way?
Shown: mmHg 94
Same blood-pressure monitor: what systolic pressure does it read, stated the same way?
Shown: mmHg 119
